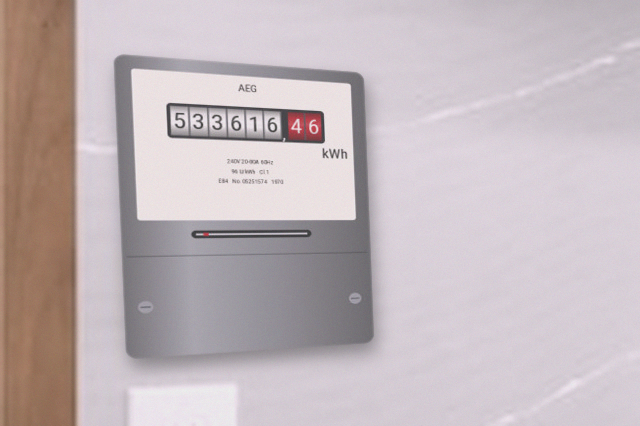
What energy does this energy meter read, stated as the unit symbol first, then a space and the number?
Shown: kWh 533616.46
